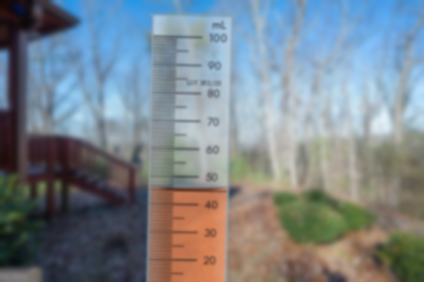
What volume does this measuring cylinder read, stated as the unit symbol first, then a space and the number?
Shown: mL 45
